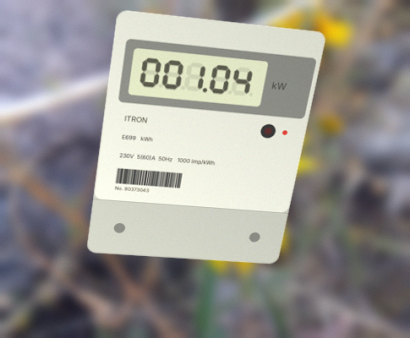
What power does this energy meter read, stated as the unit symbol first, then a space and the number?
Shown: kW 1.04
